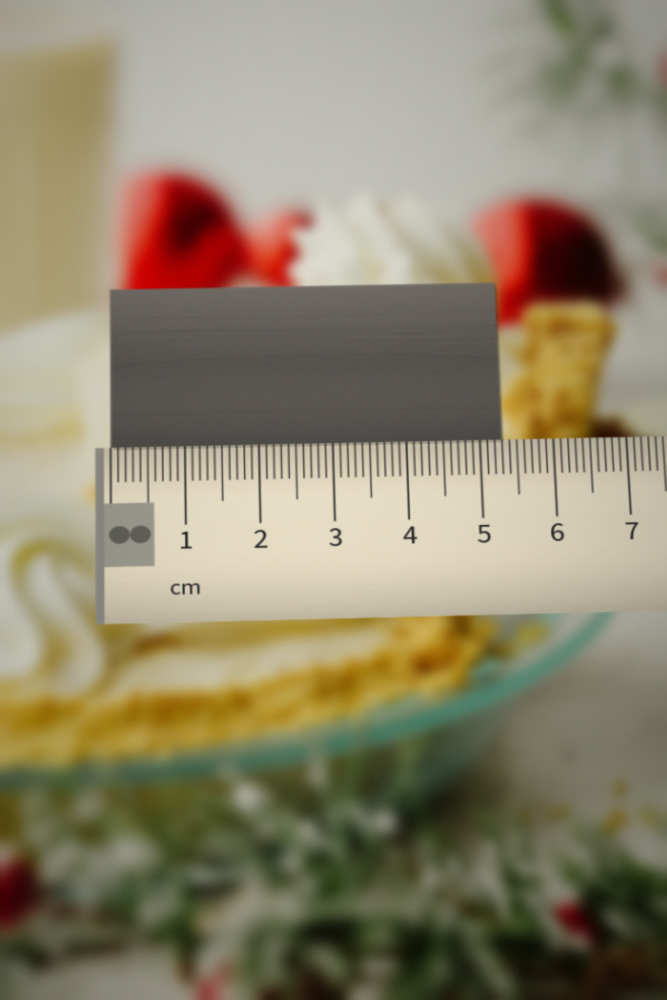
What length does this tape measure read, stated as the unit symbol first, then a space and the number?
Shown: cm 5.3
